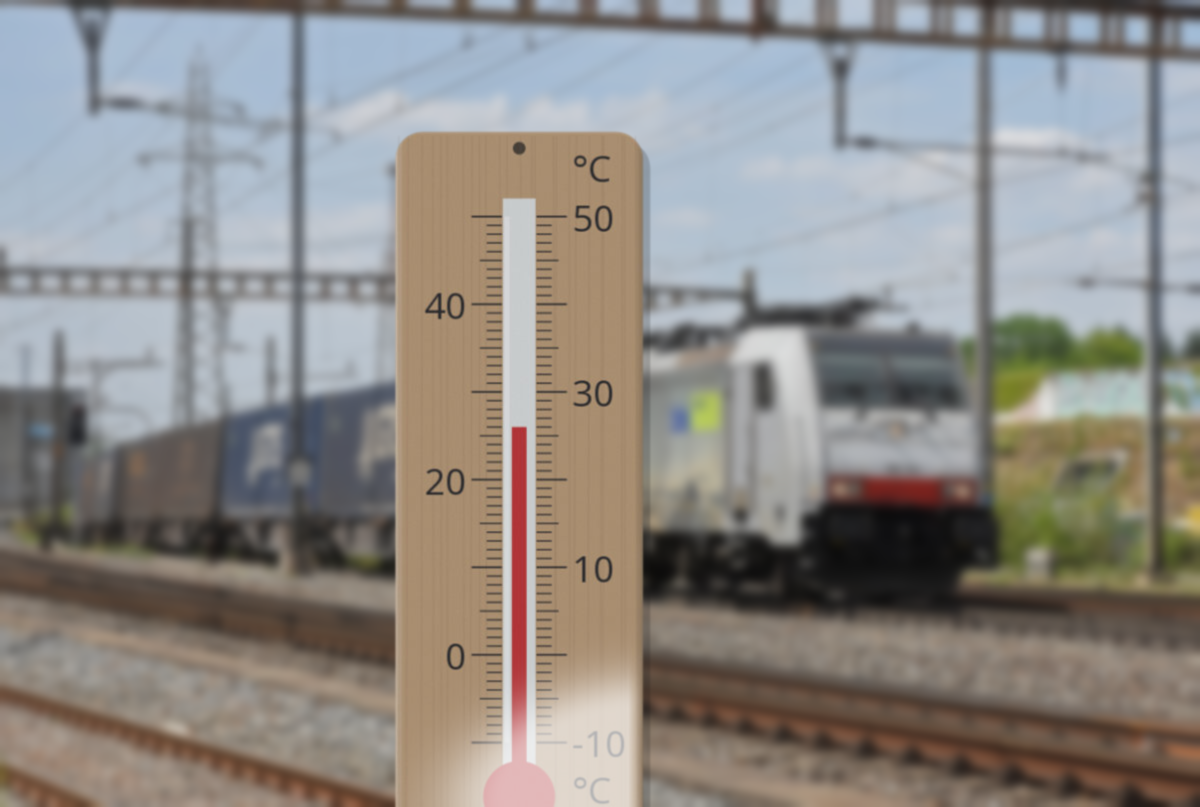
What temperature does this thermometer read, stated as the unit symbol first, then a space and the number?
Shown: °C 26
